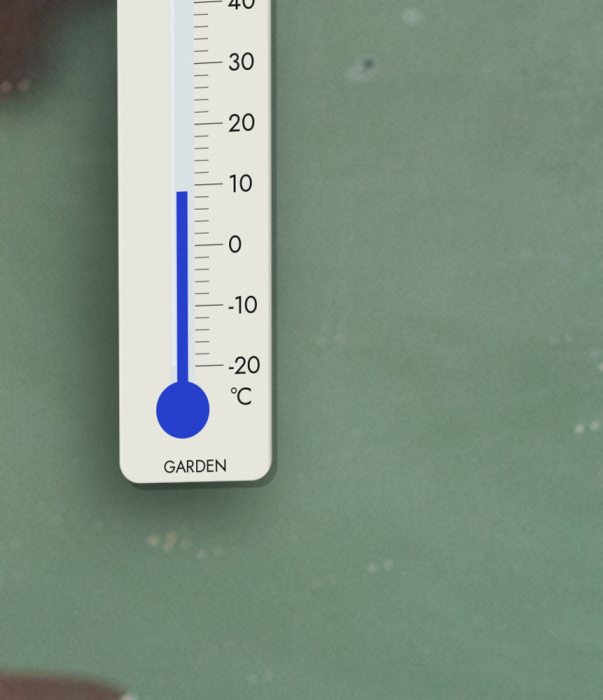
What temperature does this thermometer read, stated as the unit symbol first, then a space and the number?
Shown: °C 9
